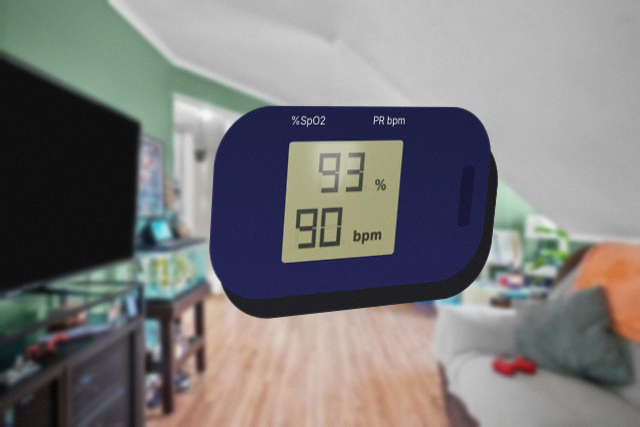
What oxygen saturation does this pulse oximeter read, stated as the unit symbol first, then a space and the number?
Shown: % 93
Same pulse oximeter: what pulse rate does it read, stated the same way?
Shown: bpm 90
